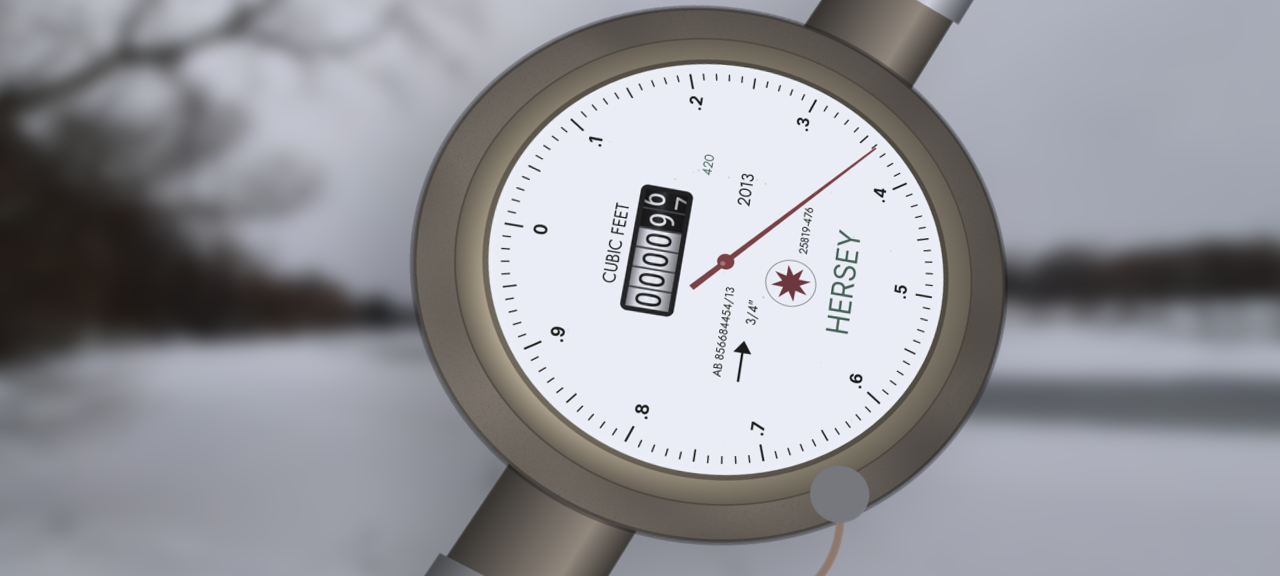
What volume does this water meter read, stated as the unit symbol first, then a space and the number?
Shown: ft³ 96.36
